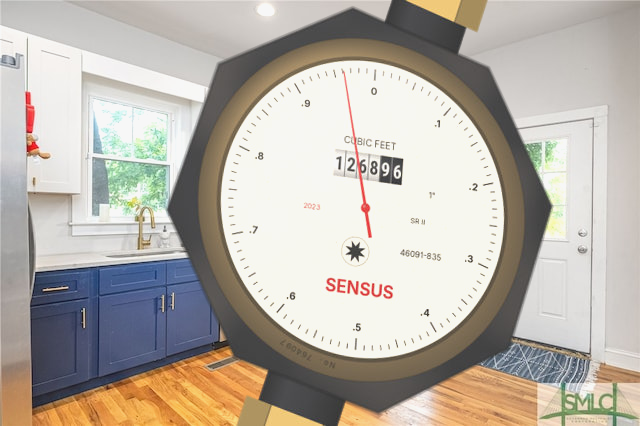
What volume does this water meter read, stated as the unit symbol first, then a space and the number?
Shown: ft³ 126895.96
